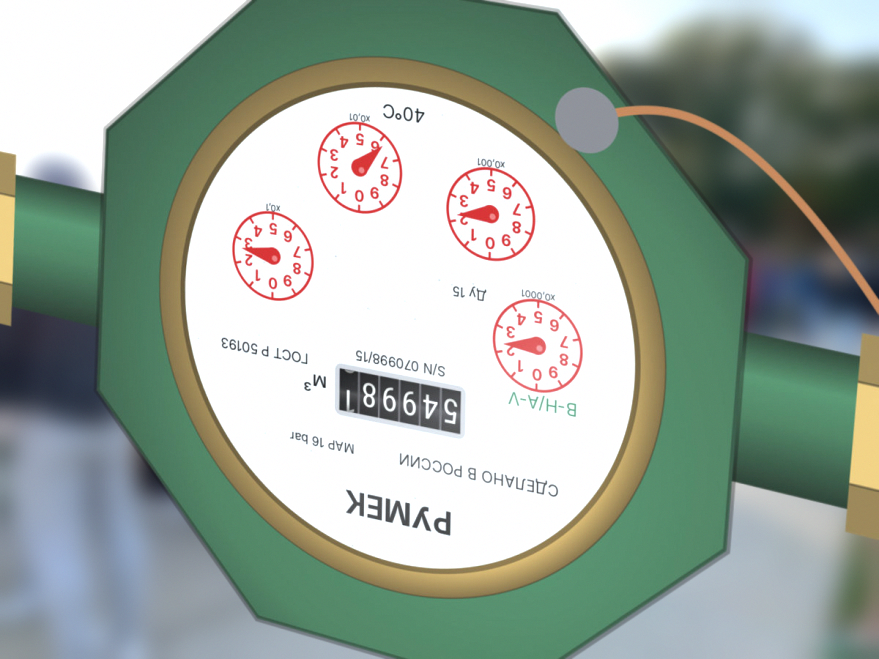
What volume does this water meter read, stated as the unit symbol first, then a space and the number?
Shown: m³ 549981.2622
